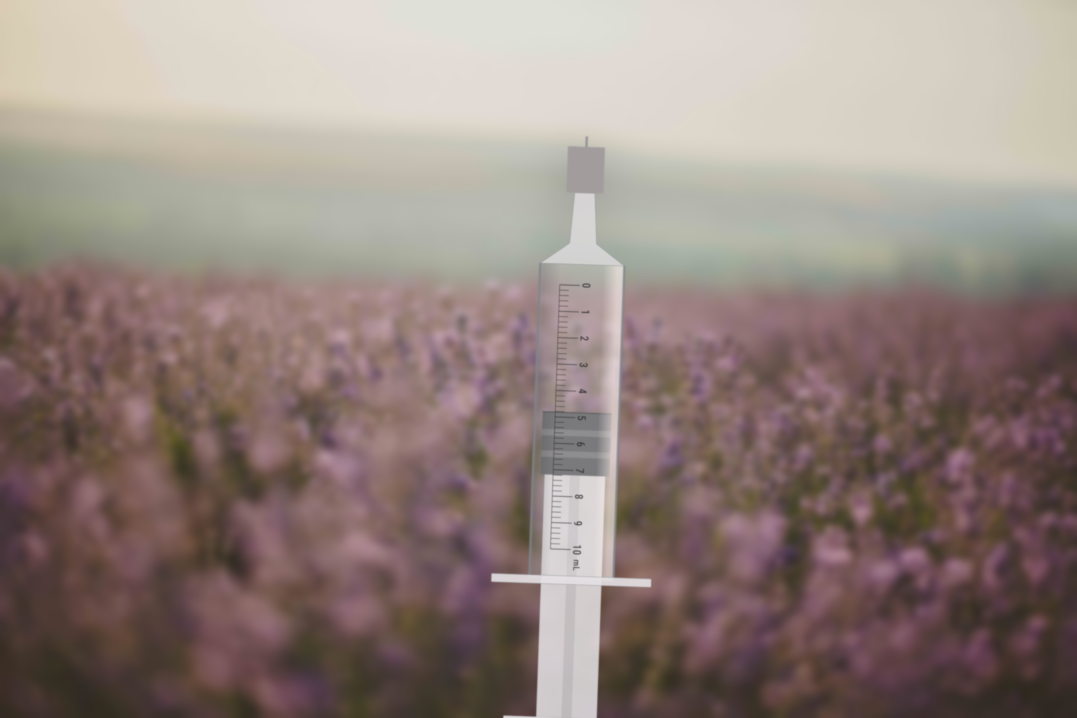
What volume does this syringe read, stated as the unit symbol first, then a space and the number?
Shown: mL 4.8
